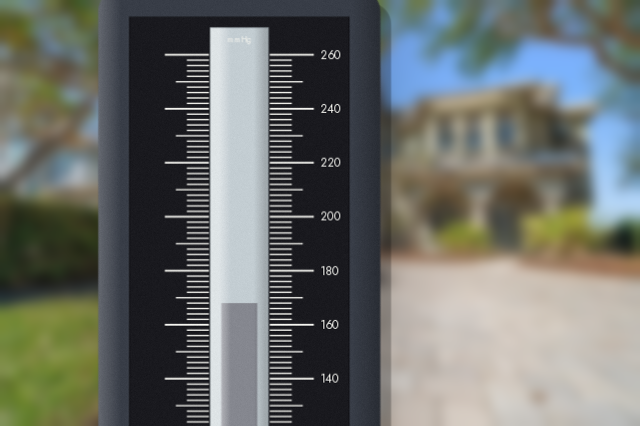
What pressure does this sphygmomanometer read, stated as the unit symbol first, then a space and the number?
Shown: mmHg 168
